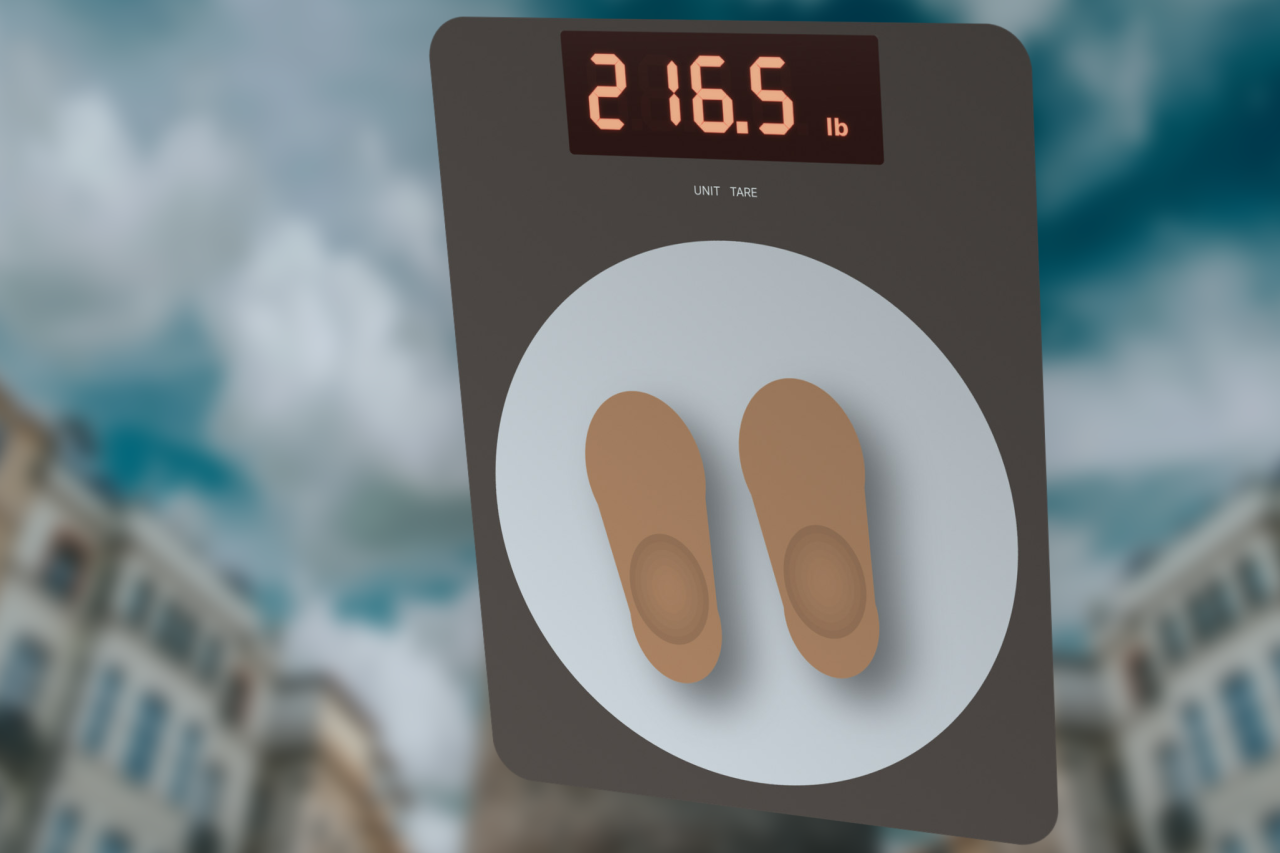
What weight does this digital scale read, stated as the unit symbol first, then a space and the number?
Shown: lb 216.5
